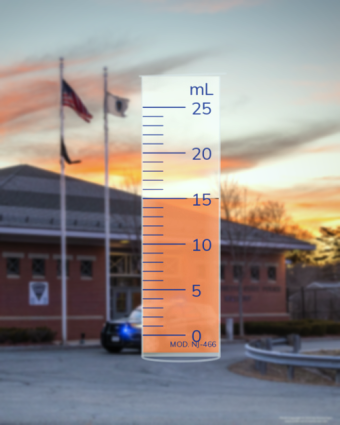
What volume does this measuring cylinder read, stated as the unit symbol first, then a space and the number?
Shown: mL 15
